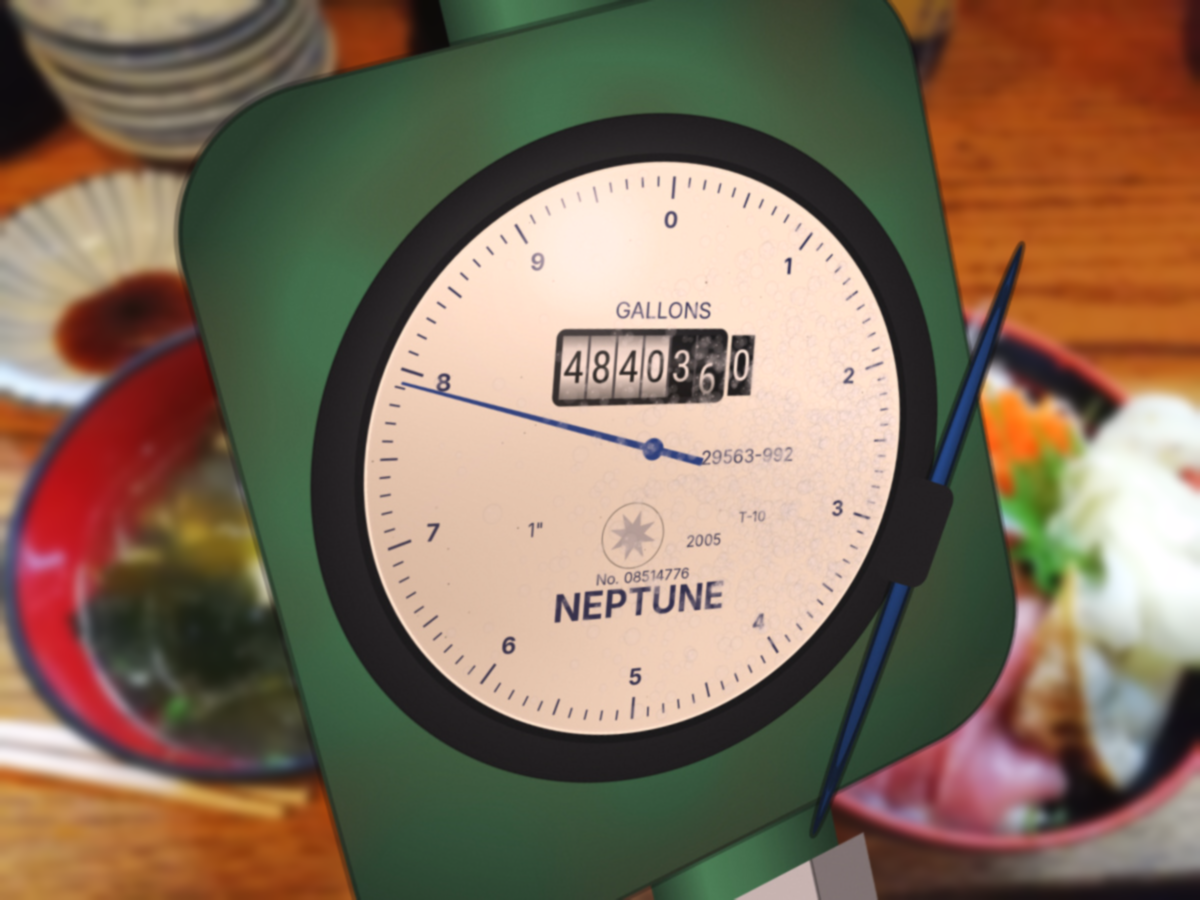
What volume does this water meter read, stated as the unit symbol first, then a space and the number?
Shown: gal 4840357.9
